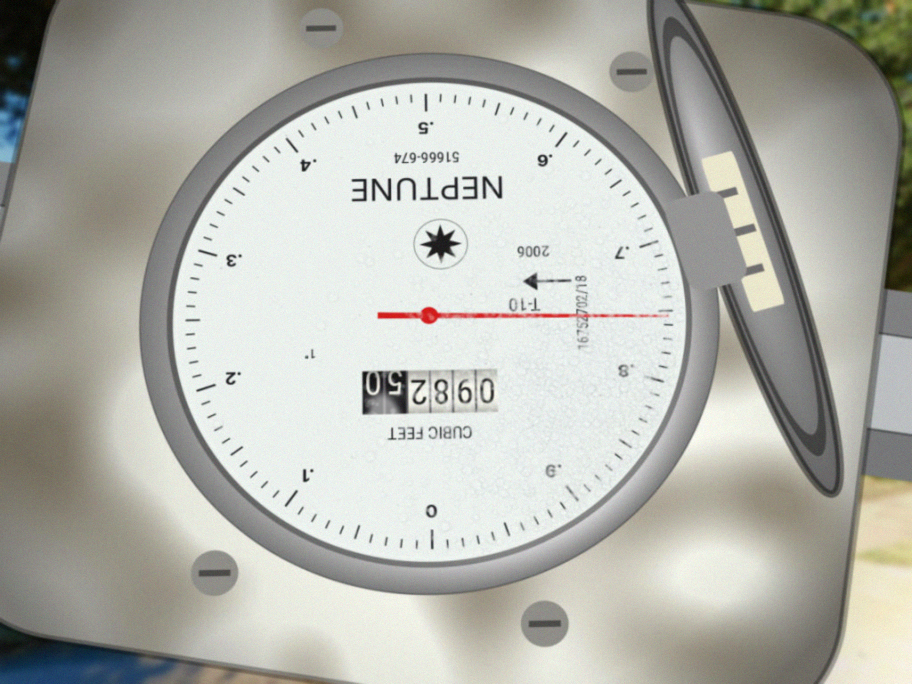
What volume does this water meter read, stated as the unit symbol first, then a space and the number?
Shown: ft³ 98249.75
